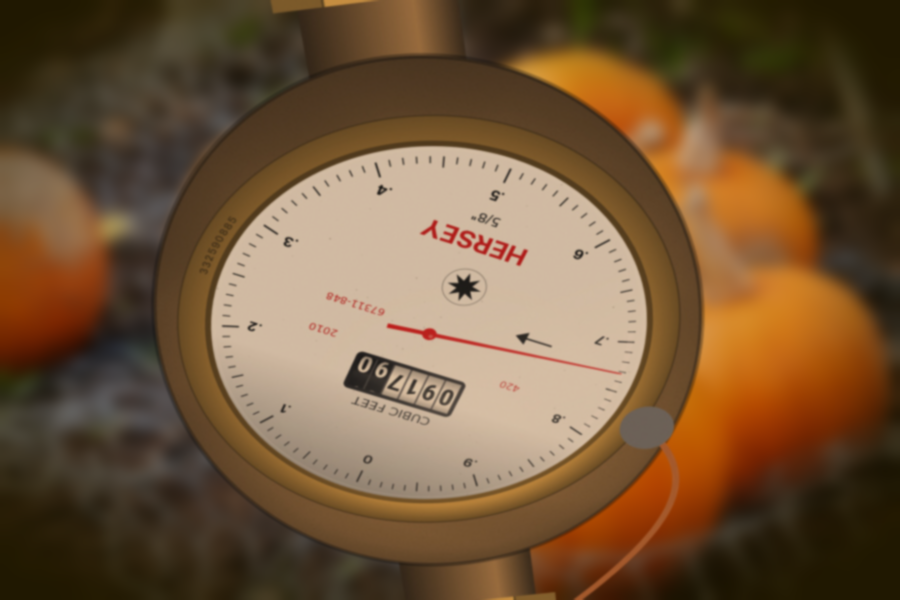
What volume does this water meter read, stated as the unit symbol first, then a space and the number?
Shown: ft³ 91789.73
